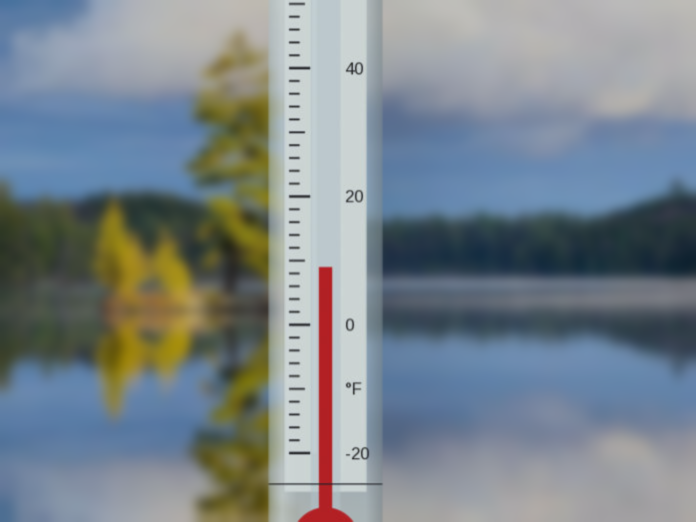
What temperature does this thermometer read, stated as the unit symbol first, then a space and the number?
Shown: °F 9
